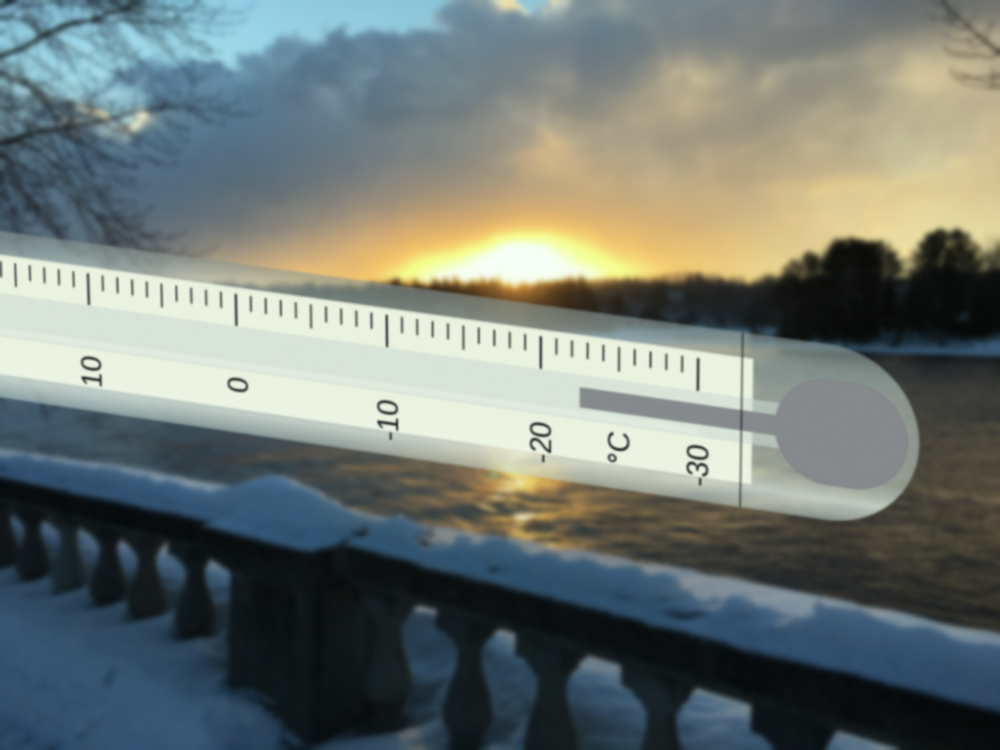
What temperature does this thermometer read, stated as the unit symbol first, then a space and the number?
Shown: °C -22.5
